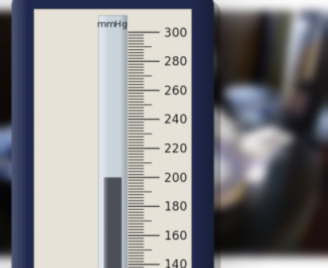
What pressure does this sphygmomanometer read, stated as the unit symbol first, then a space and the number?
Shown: mmHg 200
